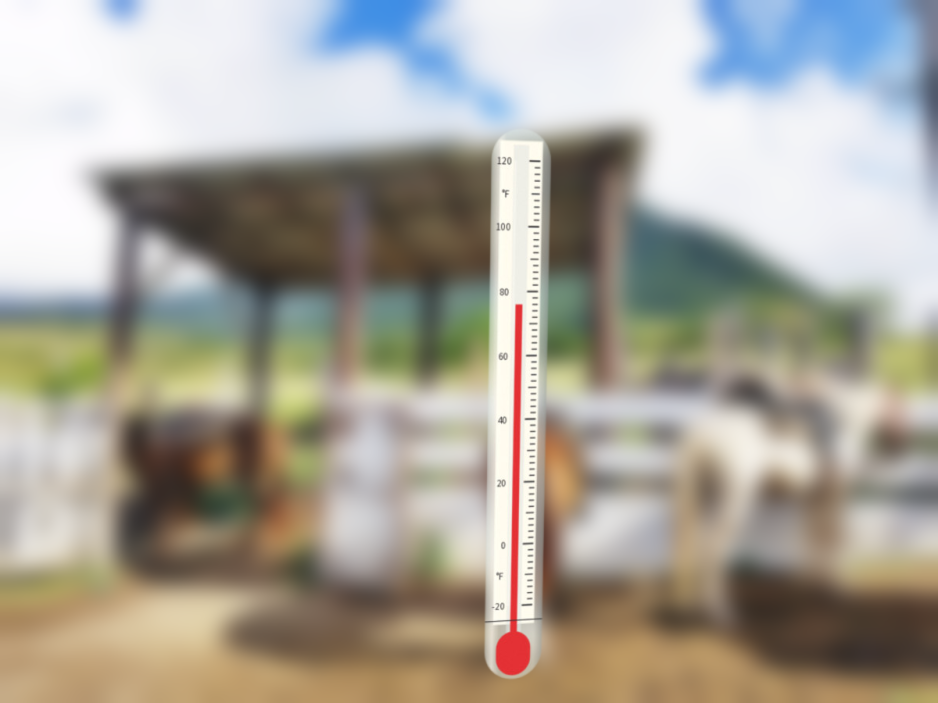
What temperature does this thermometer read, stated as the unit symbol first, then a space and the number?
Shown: °F 76
